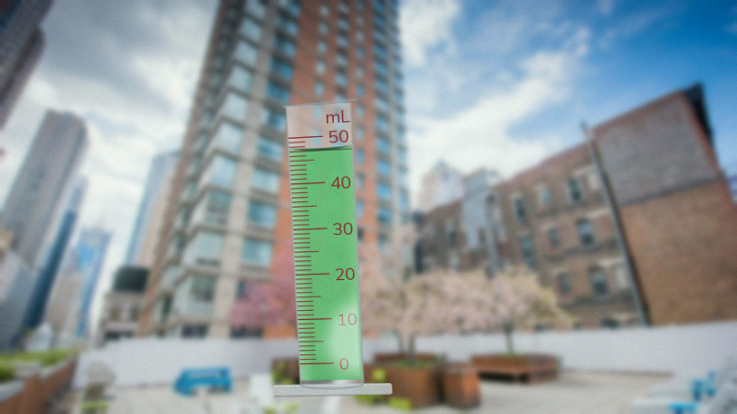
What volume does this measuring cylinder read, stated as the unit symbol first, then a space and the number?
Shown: mL 47
